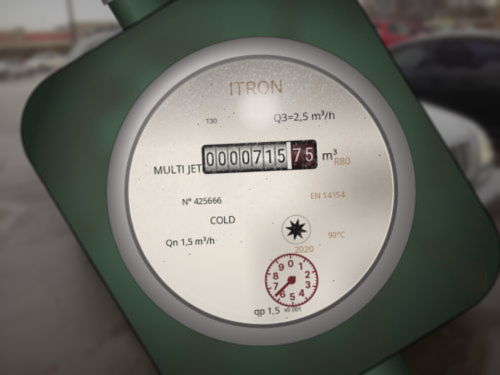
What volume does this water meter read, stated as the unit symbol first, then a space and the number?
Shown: m³ 715.756
